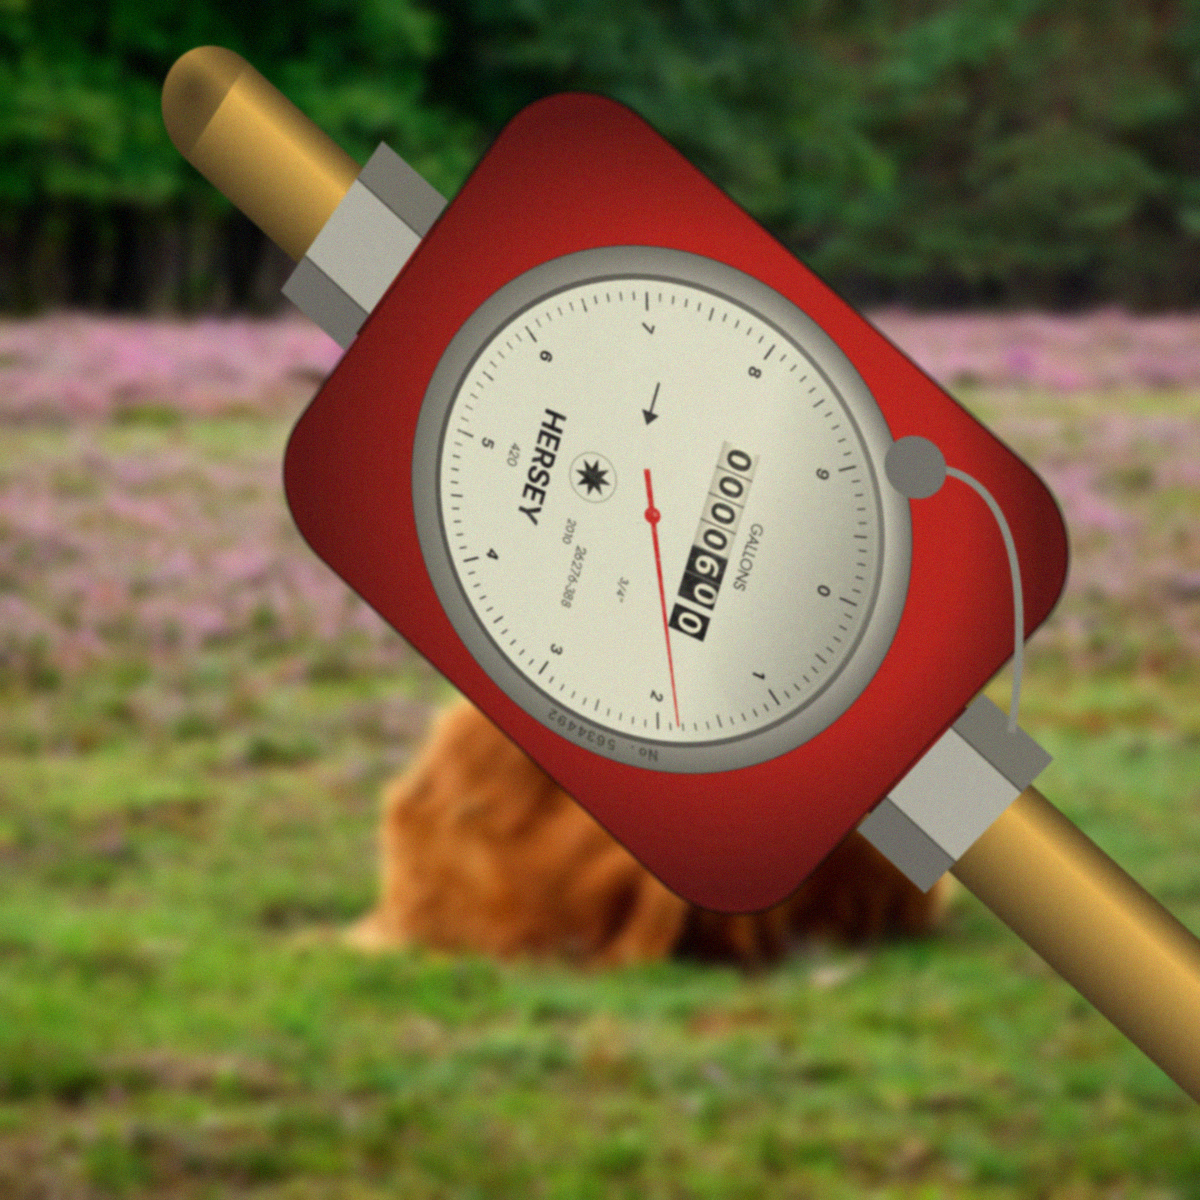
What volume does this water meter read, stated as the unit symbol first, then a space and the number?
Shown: gal 601.8
